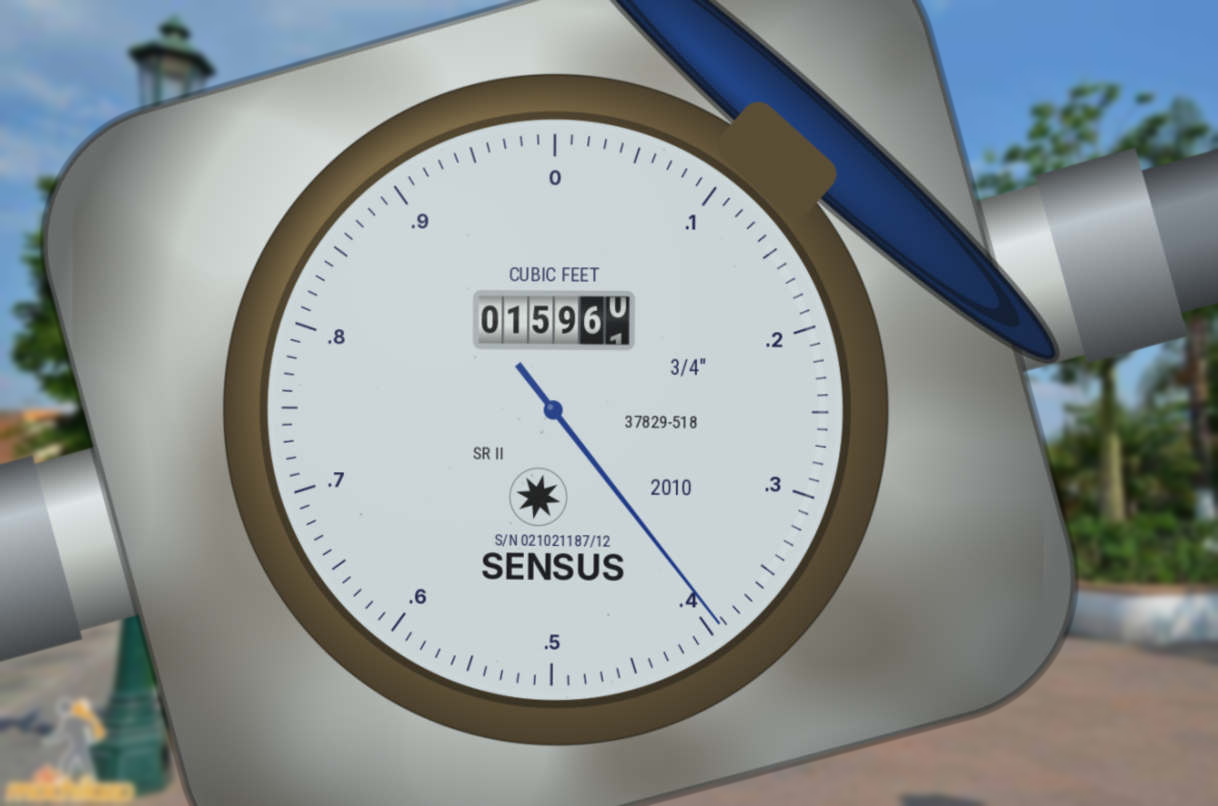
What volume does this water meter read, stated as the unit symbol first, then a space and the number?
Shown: ft³ 15960.39
